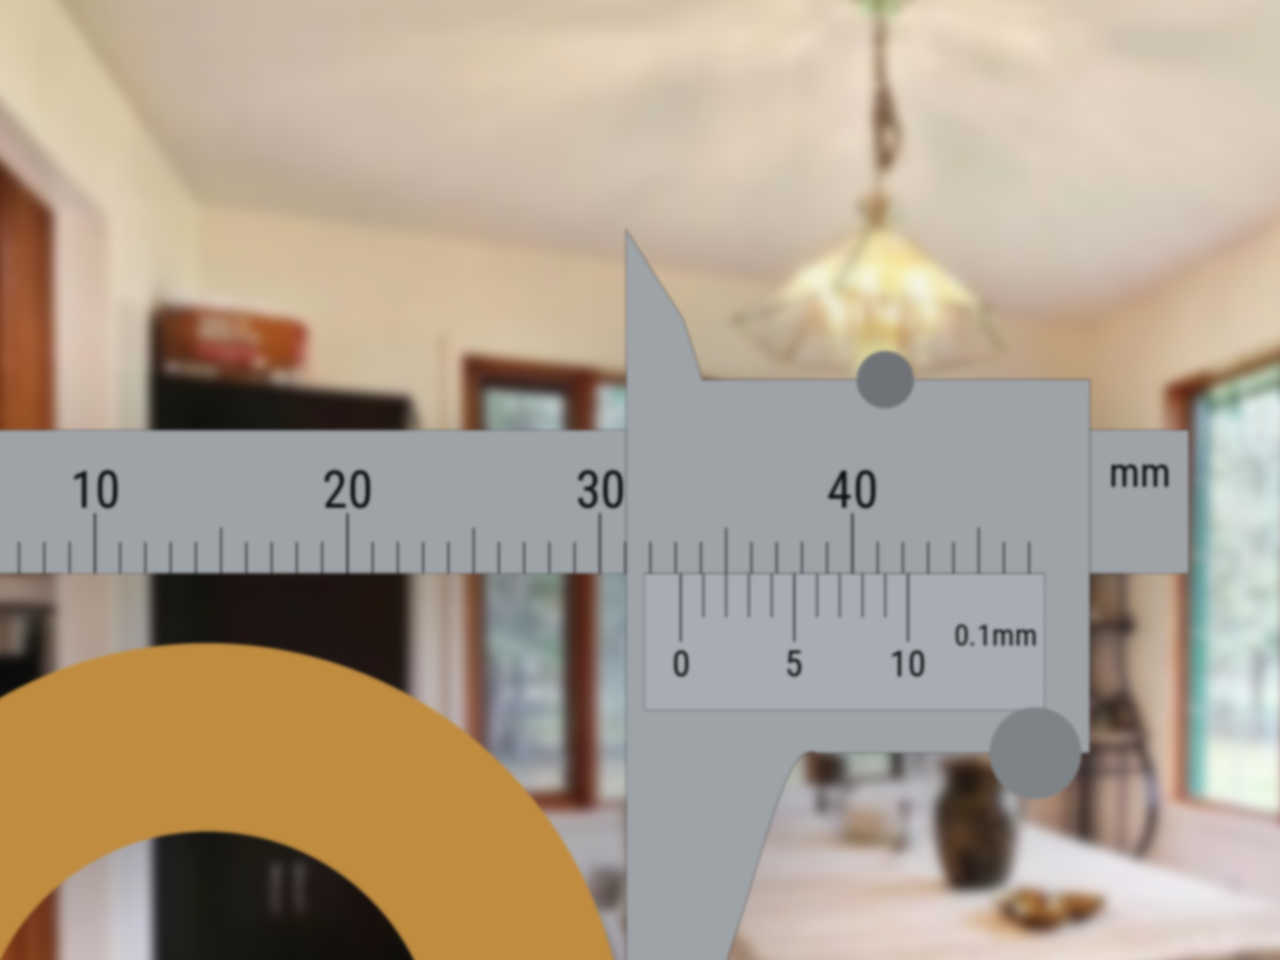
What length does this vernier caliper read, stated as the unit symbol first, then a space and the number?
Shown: mm 33.2
